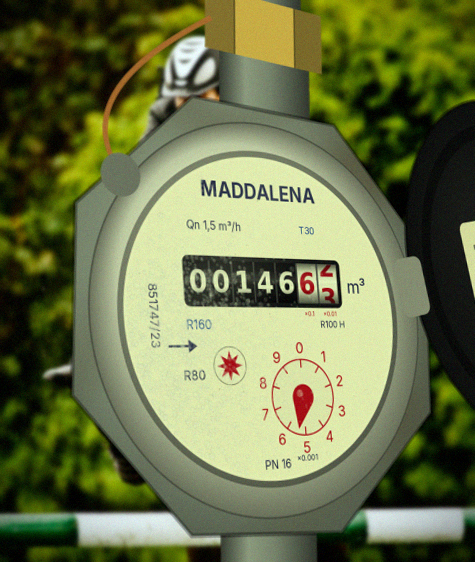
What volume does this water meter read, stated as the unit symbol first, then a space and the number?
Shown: m³ 146.625
